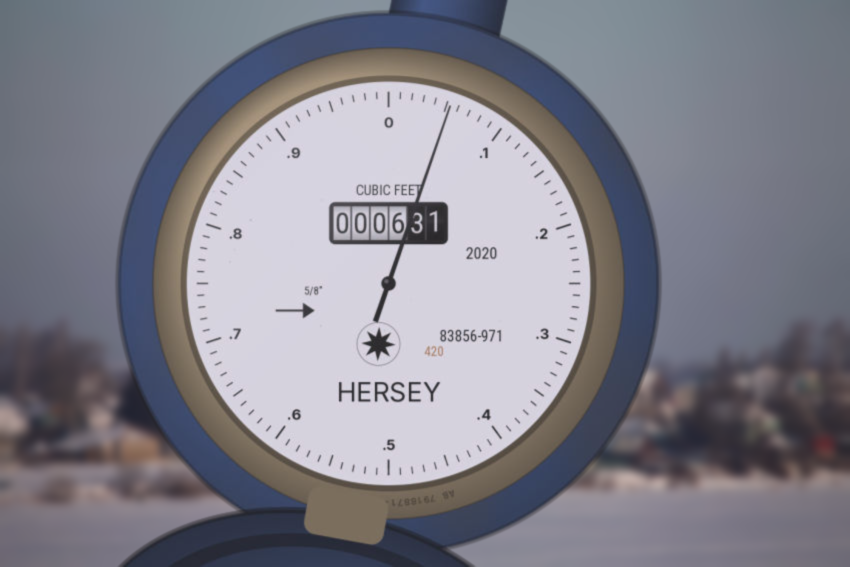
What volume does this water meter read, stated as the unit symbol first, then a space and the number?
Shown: ft³ 631.05
